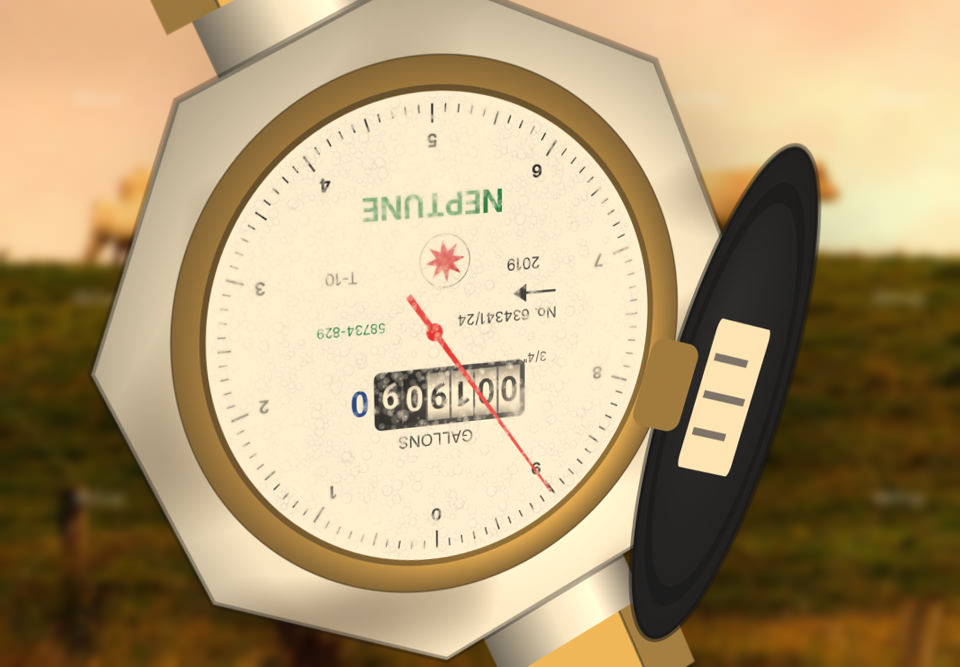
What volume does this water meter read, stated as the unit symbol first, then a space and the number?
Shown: gal 19089.0
